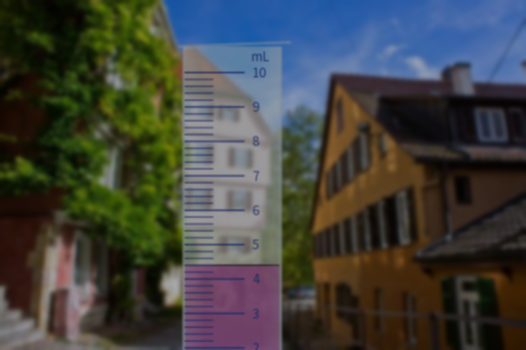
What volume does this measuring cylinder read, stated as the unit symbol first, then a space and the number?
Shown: mL 4.4
